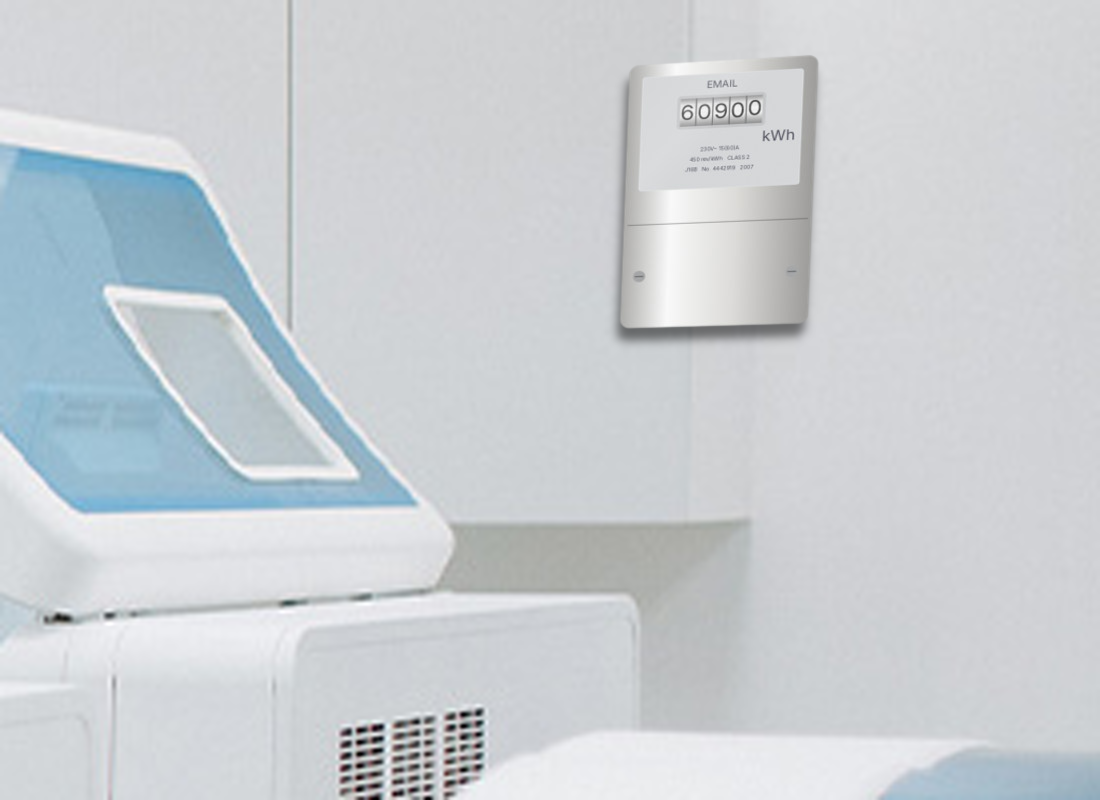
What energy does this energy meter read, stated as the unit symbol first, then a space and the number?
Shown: kWh 60900
